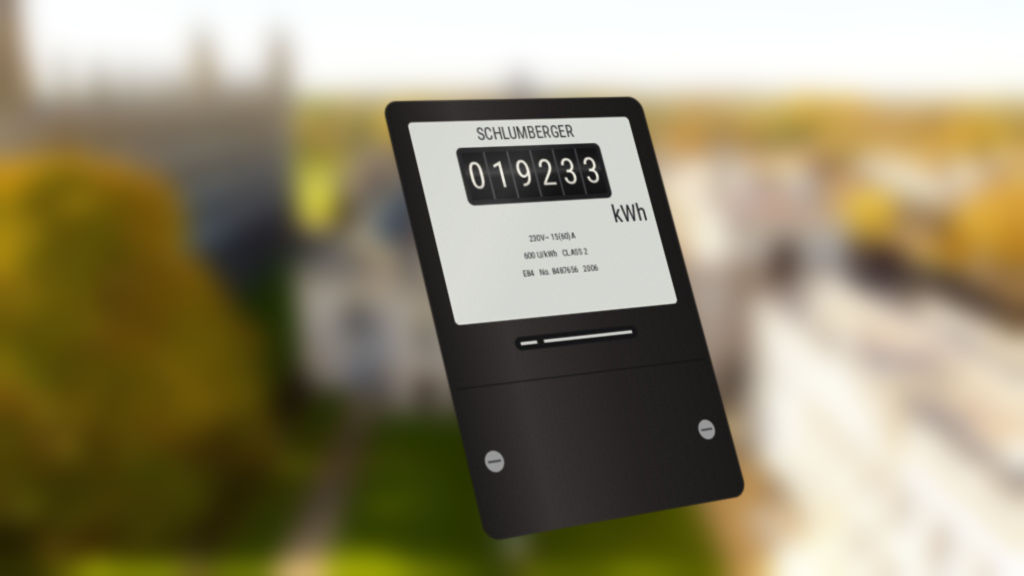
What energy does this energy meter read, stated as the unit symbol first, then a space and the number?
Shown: kWh 19233
